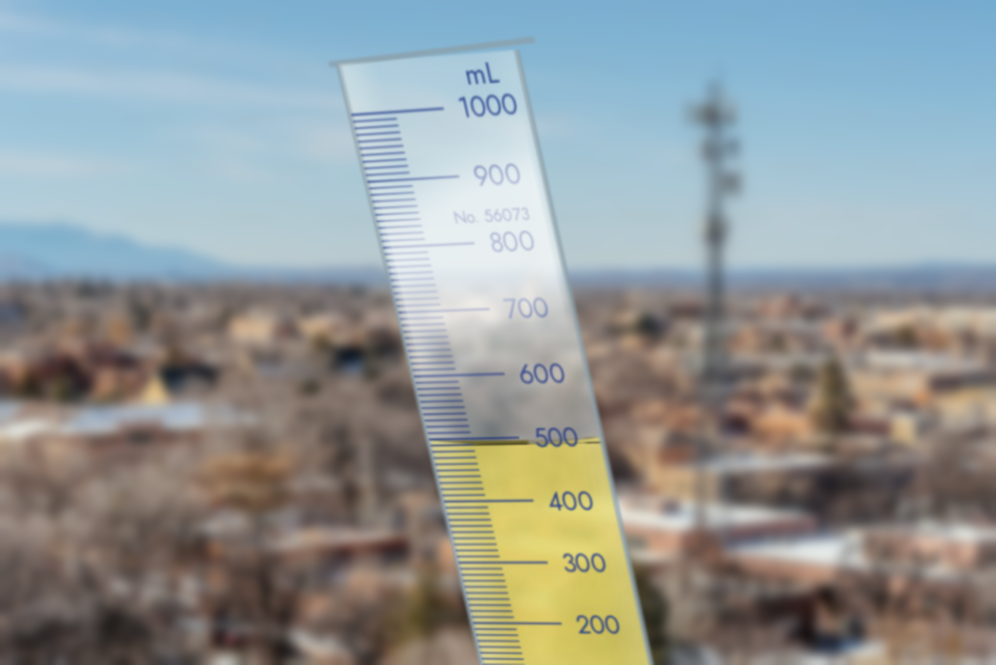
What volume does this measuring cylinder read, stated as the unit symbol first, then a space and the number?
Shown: mL 490
